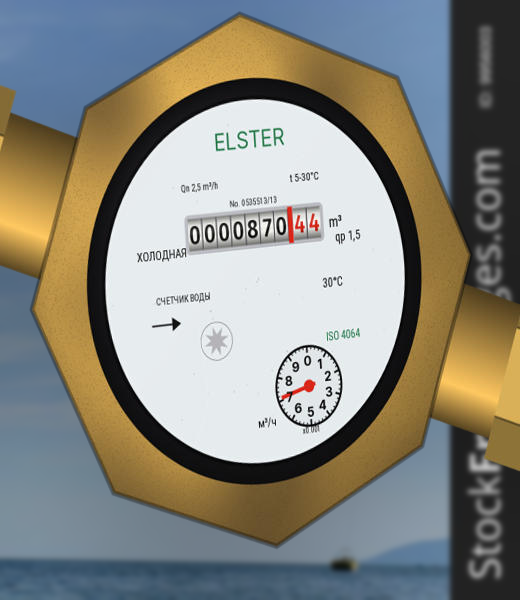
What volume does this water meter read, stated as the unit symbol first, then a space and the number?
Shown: m³ 870.447
